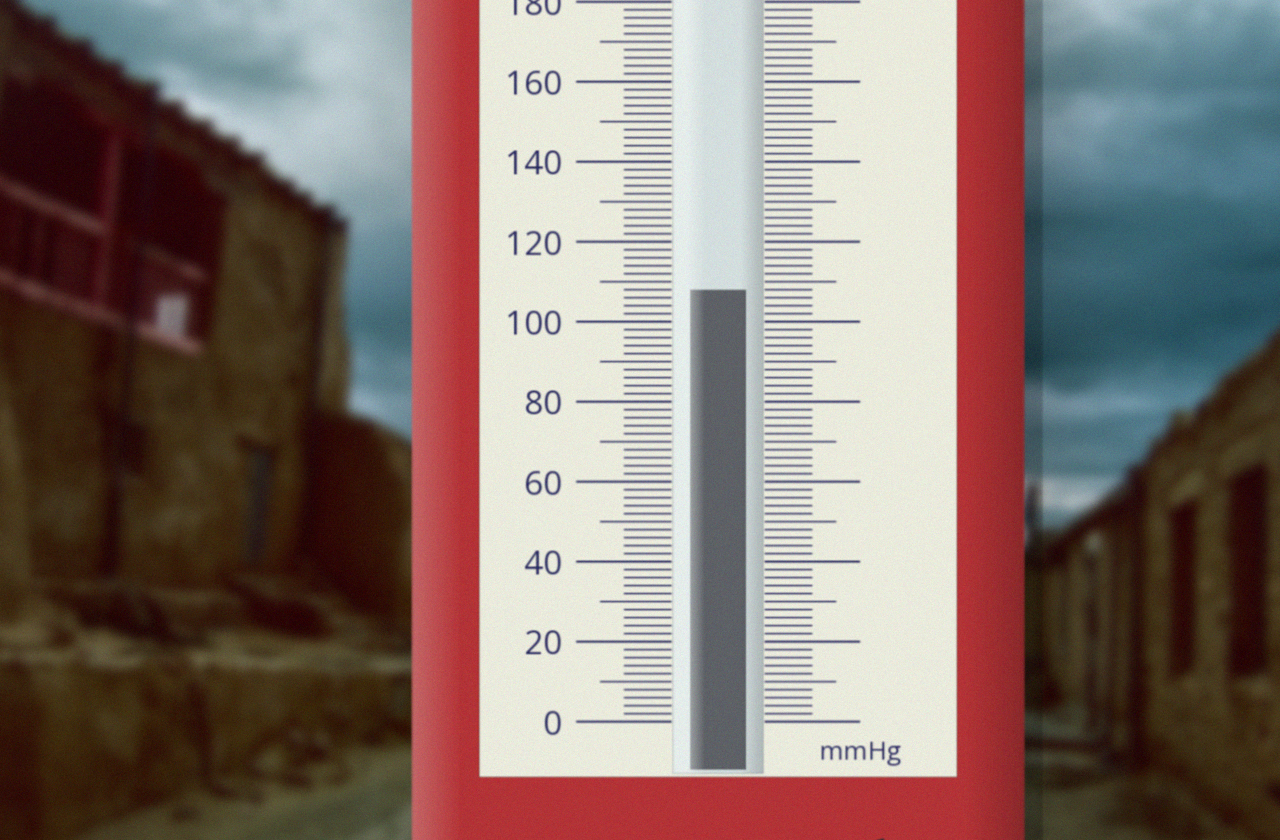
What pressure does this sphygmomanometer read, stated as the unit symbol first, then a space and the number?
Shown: mmHg 108
